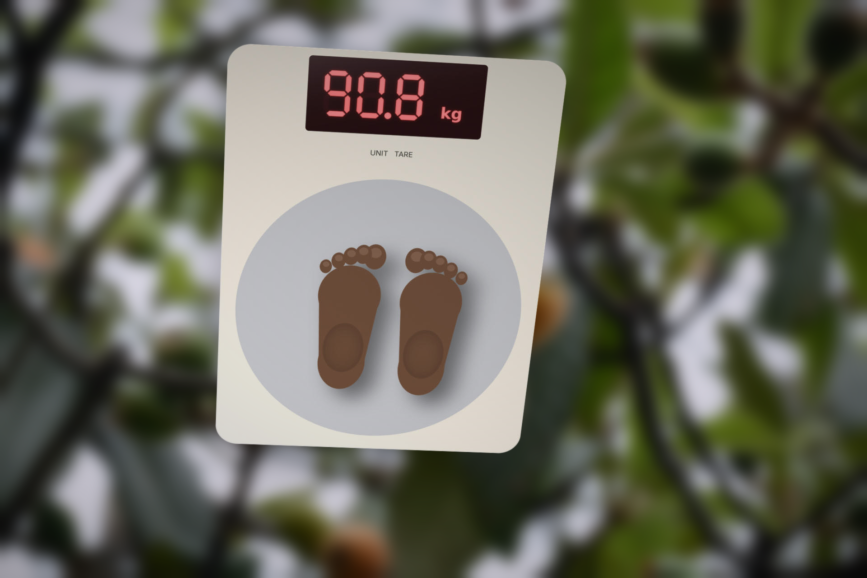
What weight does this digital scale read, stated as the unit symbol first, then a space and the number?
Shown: kg 90.8
